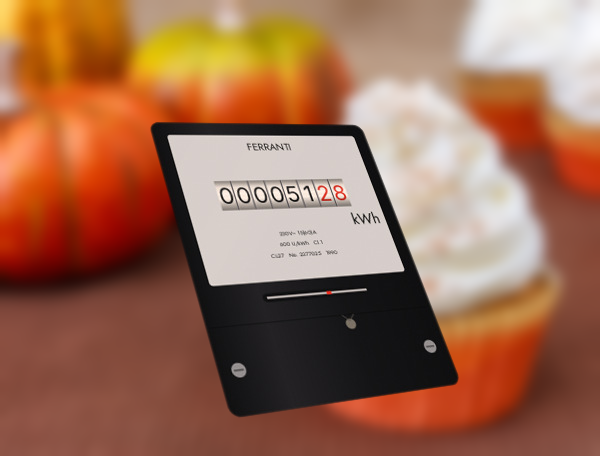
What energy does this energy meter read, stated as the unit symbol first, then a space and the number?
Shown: kWh 51.28
